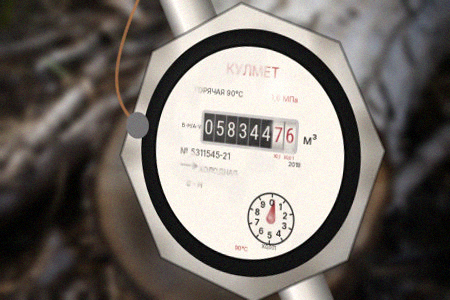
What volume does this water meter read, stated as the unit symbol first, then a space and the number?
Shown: m³ 58344.760
